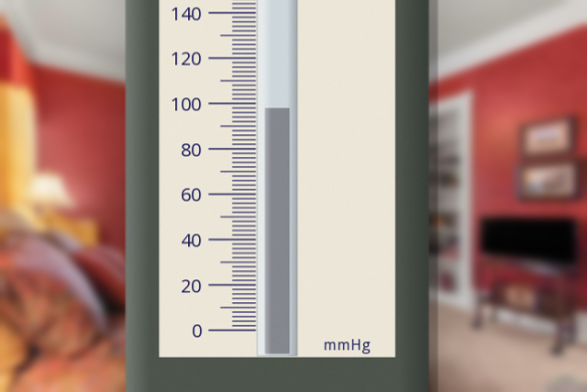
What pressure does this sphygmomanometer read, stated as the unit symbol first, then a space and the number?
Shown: mmHg 98
